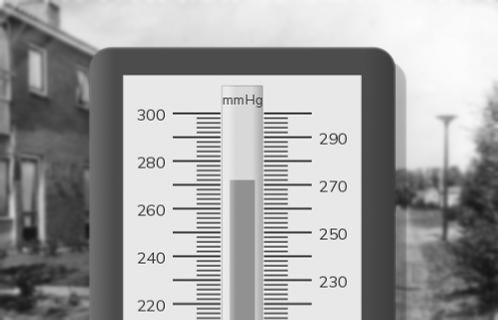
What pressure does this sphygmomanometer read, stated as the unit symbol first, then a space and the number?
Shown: mmHg 272
